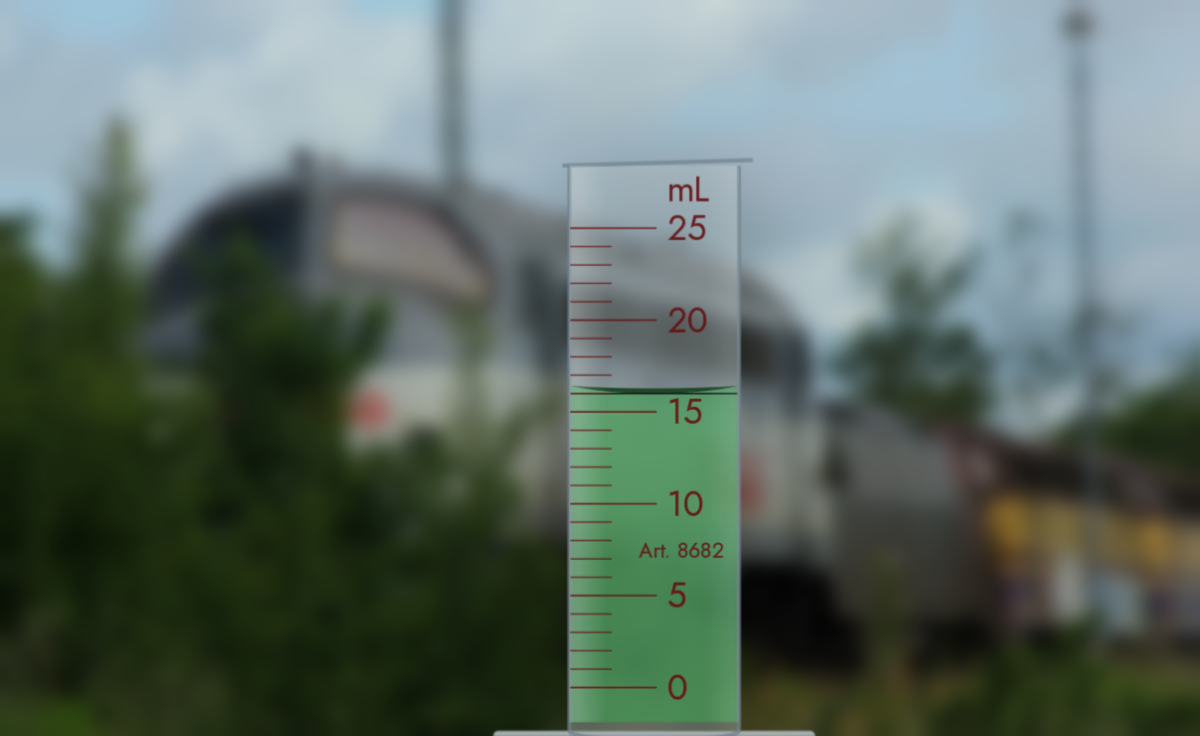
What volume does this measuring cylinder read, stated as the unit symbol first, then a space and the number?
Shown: mL 16
